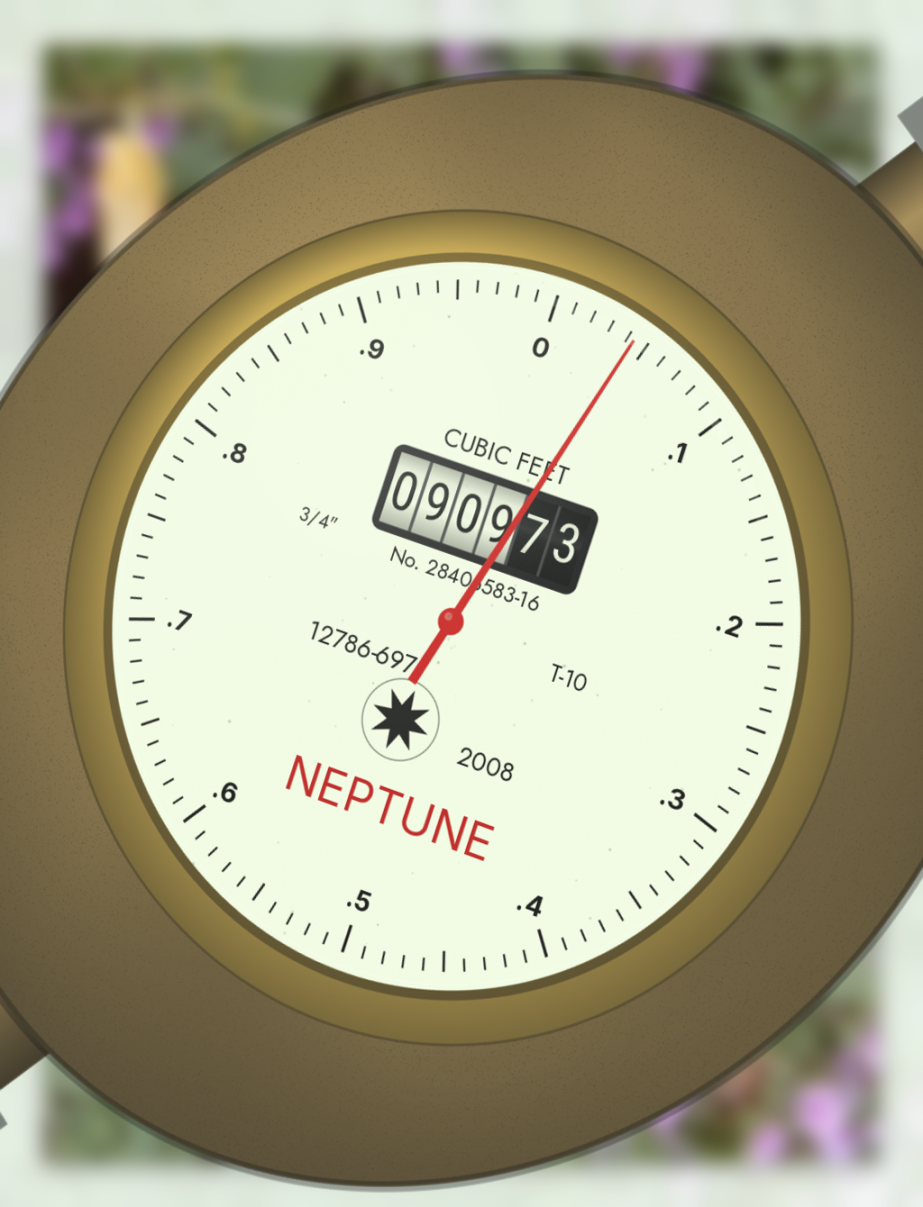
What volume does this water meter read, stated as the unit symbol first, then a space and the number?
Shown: ft³ 90973.04
